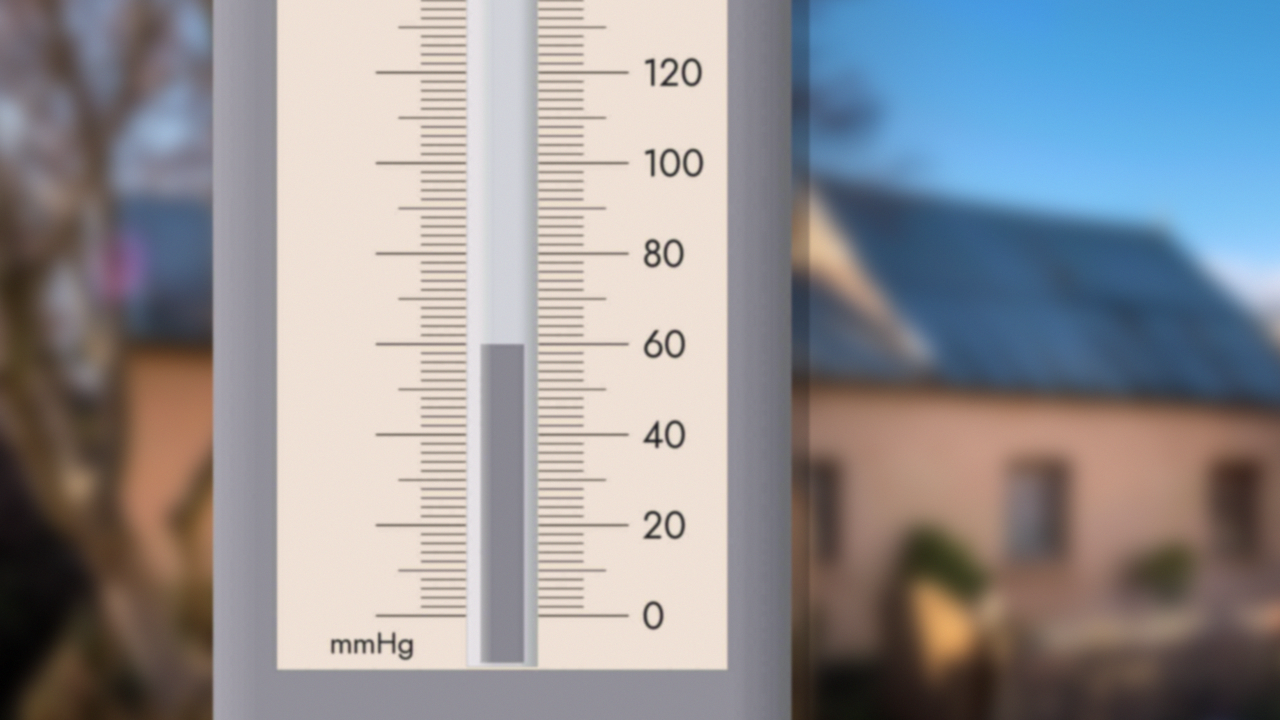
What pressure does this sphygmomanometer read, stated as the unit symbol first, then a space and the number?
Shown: mmHg 60
